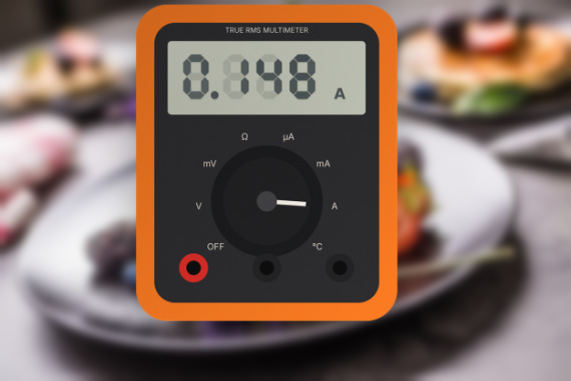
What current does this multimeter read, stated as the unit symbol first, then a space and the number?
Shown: A 0.148
